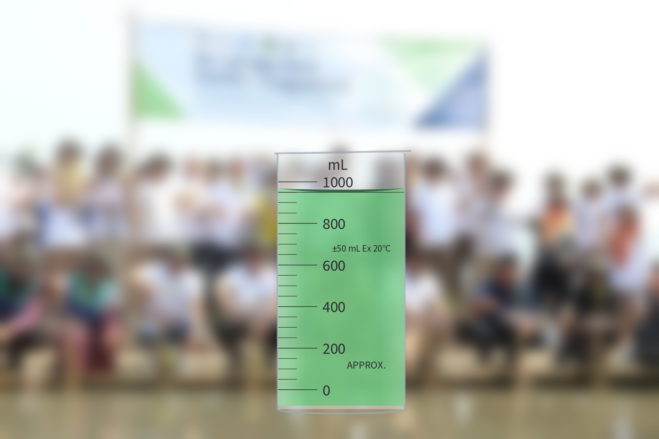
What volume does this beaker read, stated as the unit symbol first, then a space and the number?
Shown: mL 950
